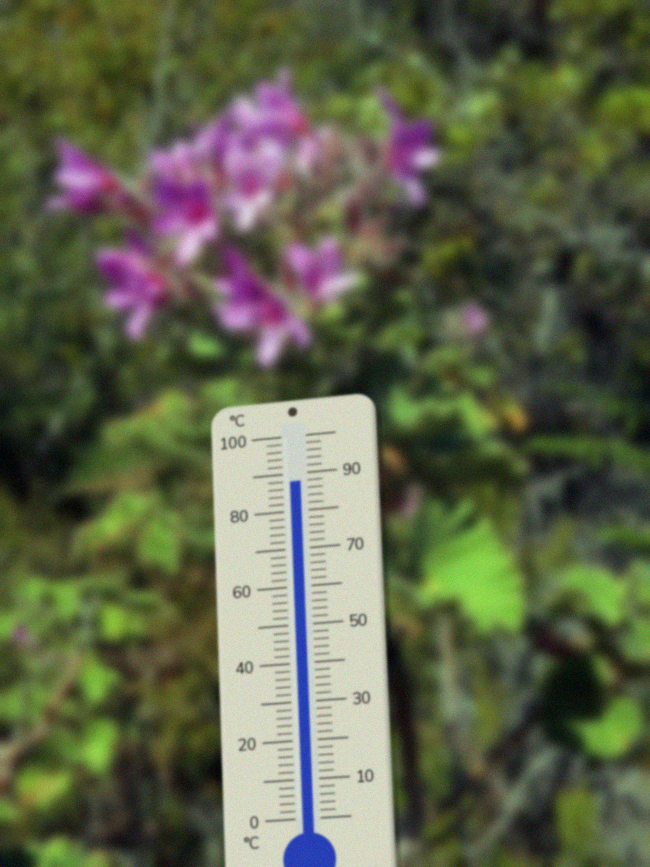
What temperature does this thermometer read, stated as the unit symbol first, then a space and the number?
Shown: °C 88
